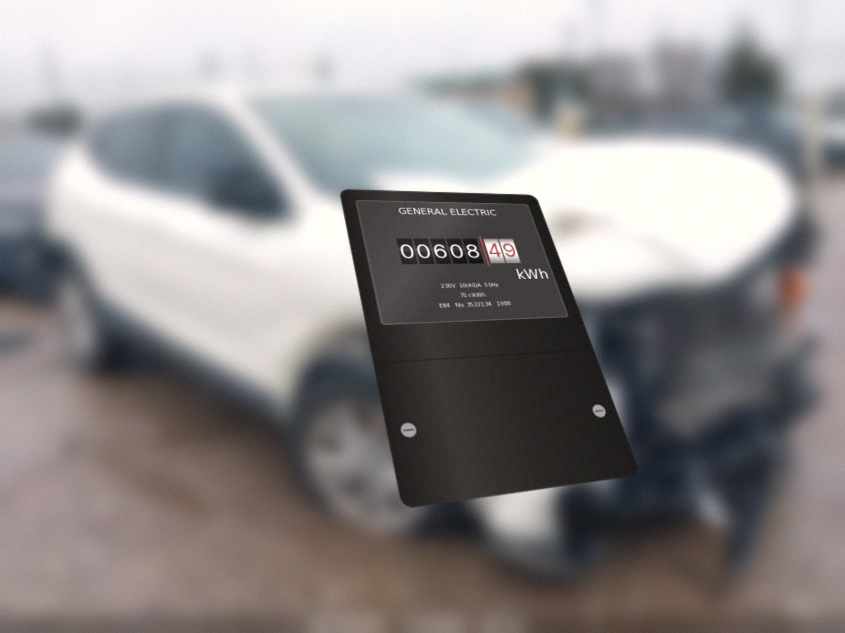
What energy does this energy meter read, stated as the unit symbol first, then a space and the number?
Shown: kWh 608.49
